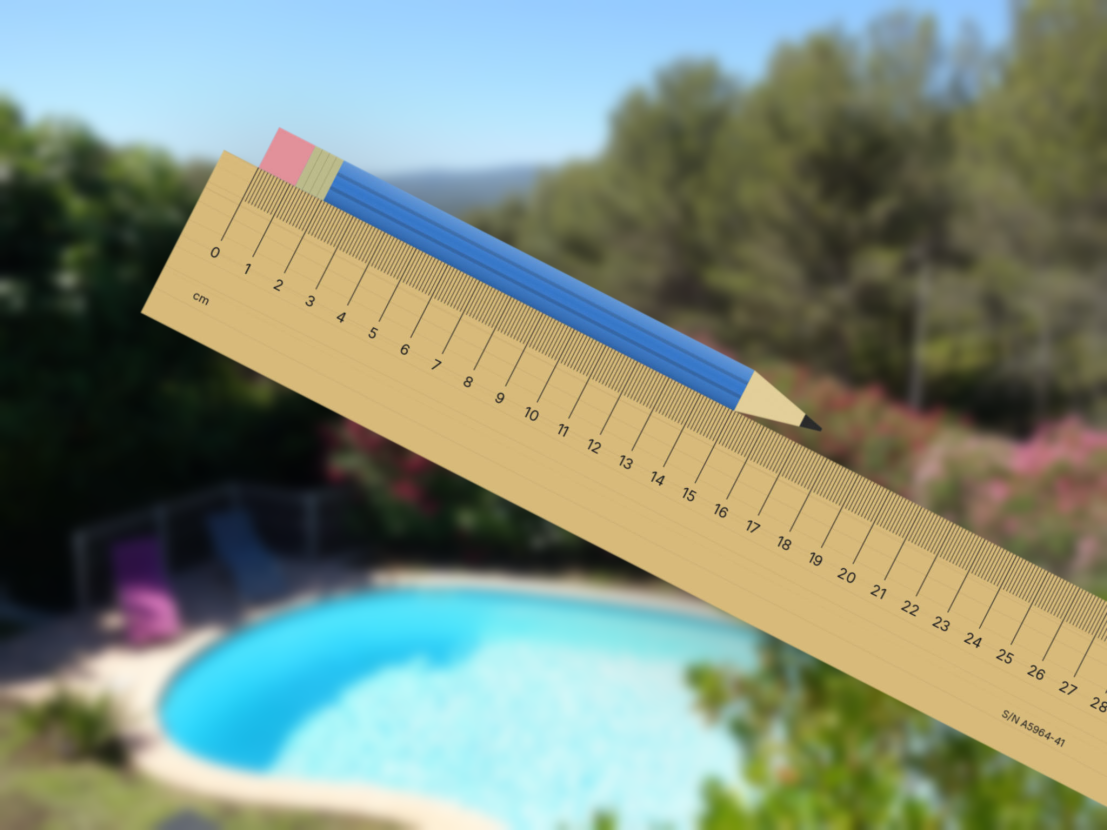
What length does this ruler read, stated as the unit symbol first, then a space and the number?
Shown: cm 17.5
